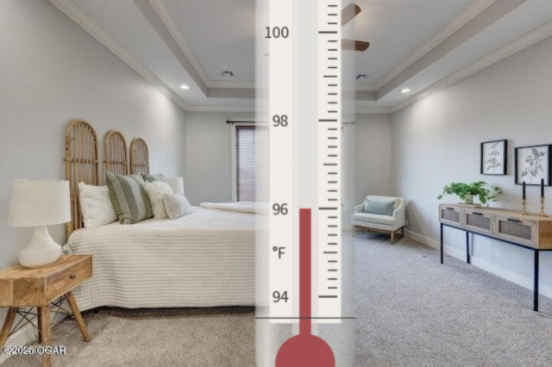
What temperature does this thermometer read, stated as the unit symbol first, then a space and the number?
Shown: °F 96
